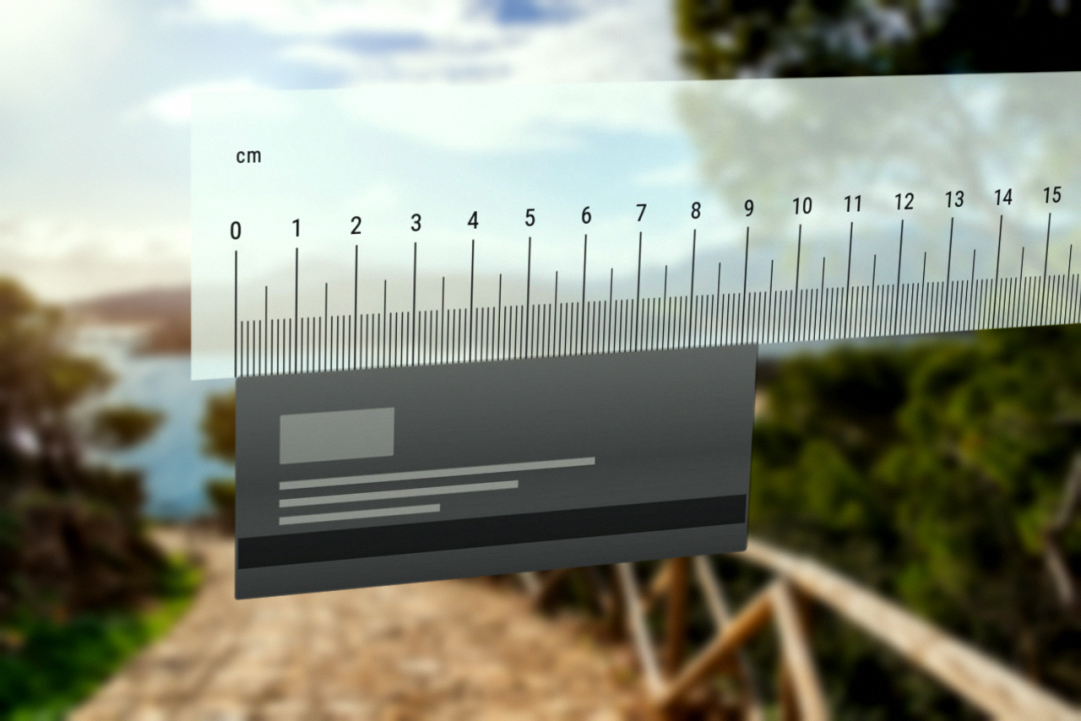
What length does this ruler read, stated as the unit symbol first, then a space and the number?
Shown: cm 9.3
